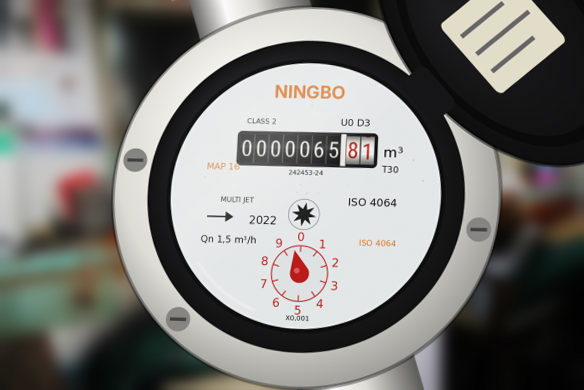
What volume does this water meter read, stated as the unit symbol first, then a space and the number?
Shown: m³ 65.809
